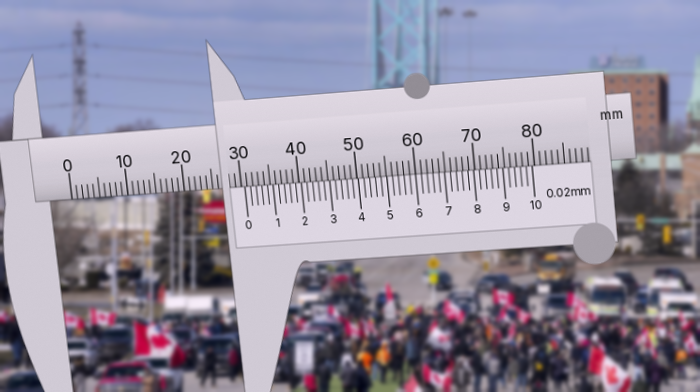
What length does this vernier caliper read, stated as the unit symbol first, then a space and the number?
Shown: mm 30.6
